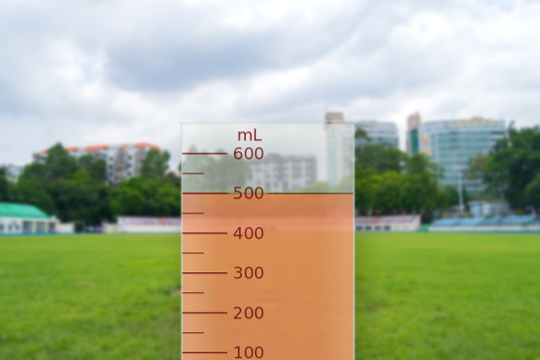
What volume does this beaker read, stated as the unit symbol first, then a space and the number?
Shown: mL 500
